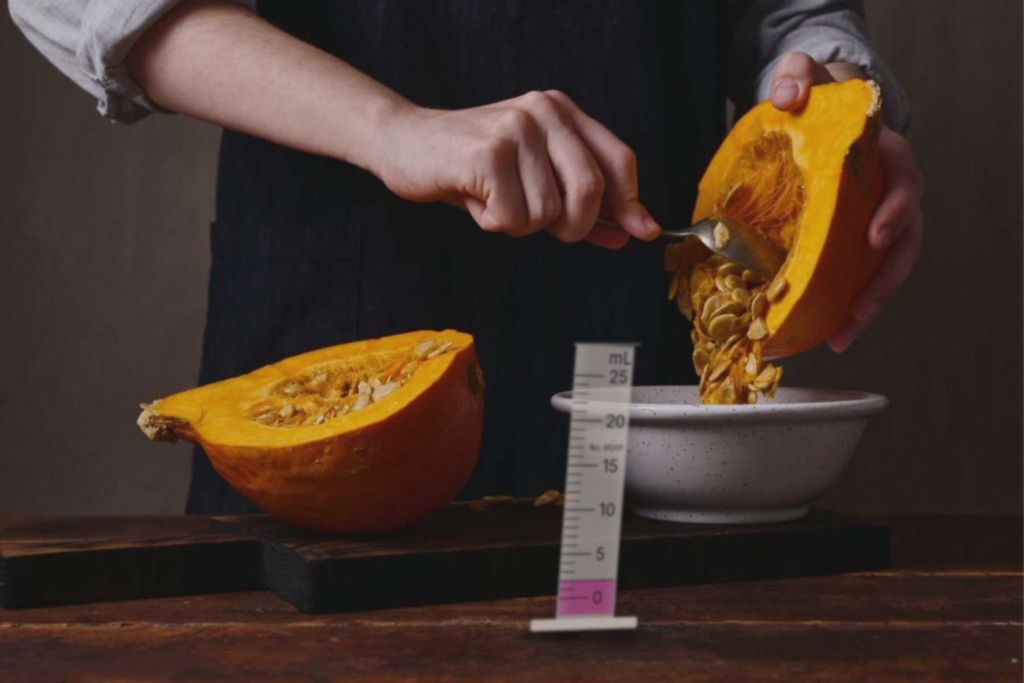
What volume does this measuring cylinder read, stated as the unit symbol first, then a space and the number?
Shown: mL 2
